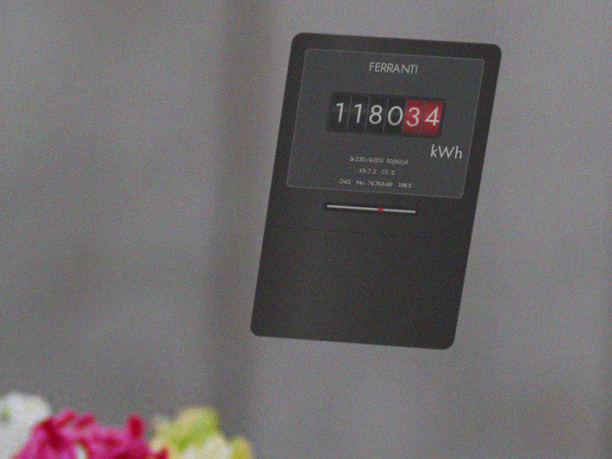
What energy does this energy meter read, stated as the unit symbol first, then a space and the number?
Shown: kWh 1180.34
